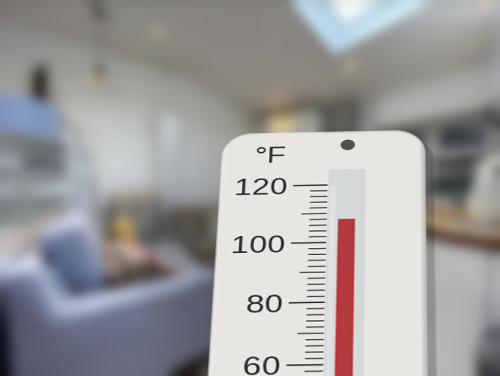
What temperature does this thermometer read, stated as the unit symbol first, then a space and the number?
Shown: °F 108
